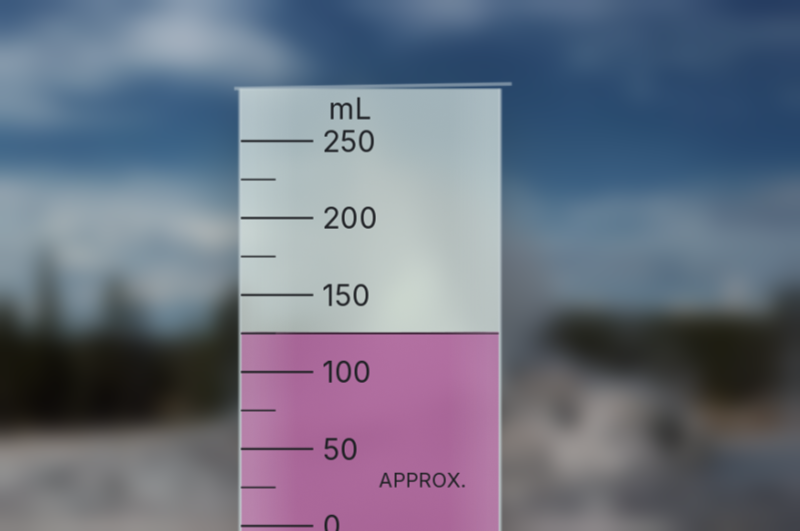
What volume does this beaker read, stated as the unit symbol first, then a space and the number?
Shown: mL 125
